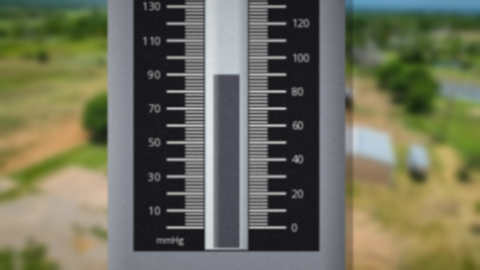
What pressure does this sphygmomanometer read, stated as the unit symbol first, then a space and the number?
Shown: mmHg 90
